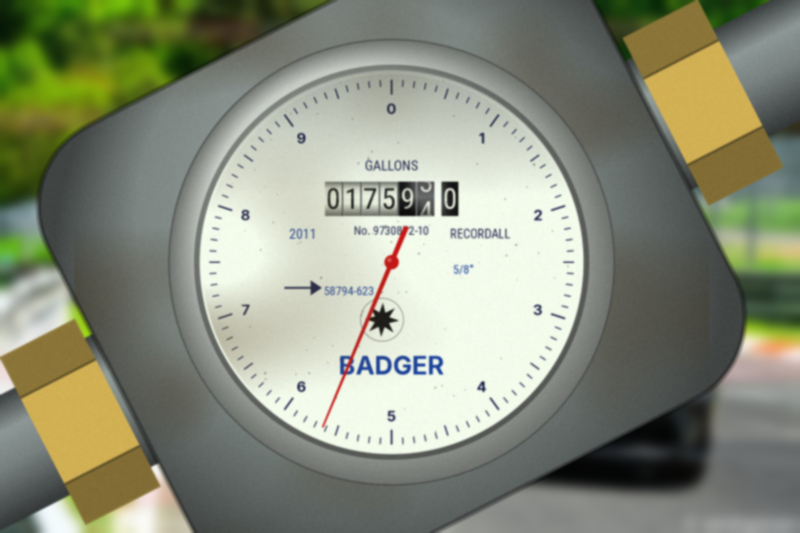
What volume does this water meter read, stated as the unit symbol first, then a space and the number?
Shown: gal 175935.6
